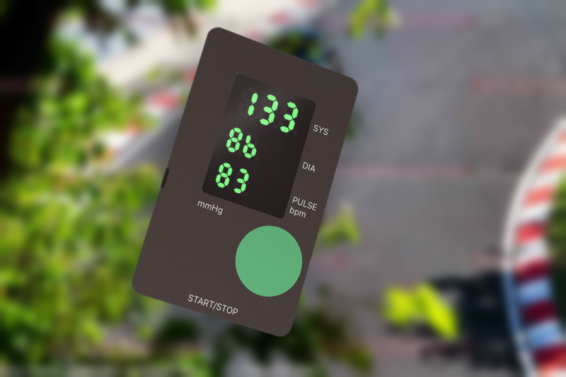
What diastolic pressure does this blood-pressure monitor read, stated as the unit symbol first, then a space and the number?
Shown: mmHg 86
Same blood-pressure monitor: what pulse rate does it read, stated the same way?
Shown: bpm 83
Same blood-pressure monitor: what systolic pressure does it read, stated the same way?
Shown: mmHg 133
